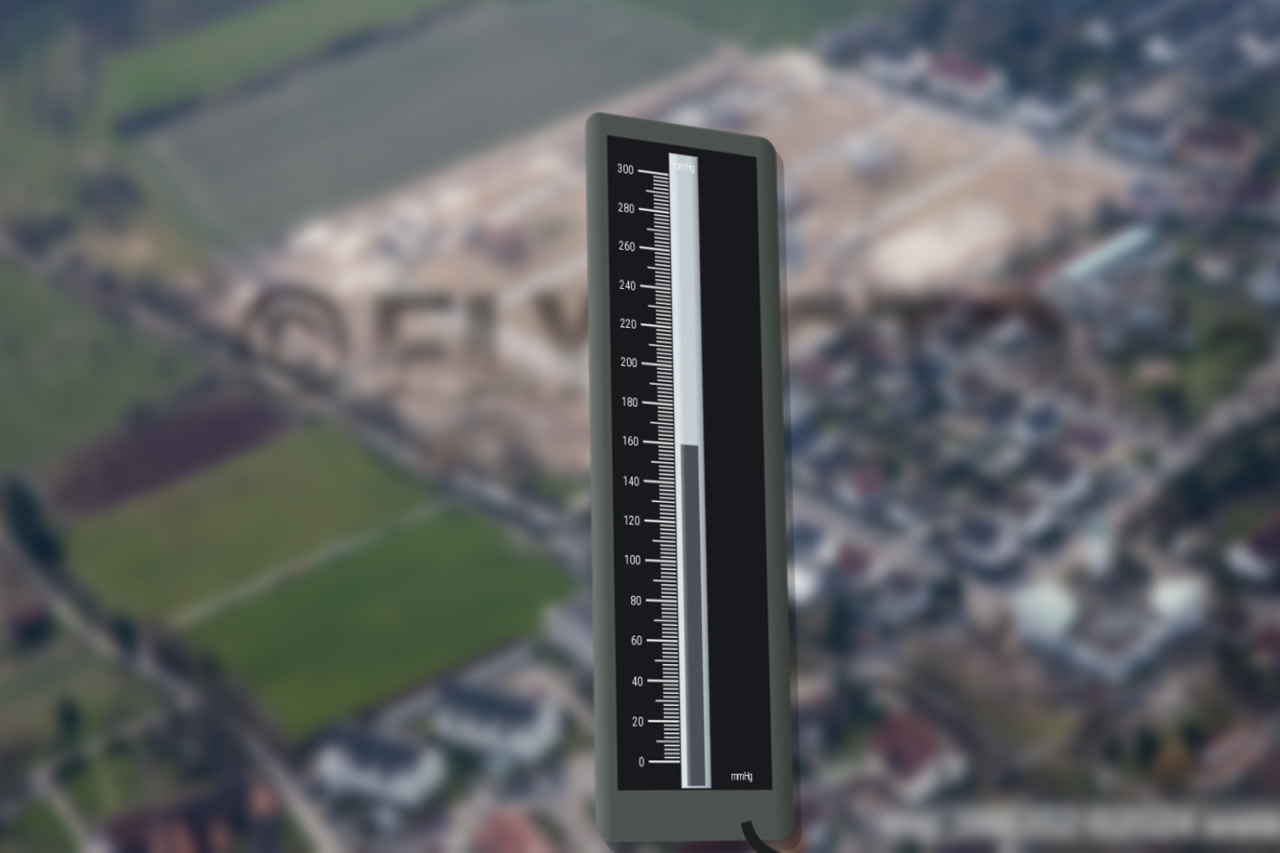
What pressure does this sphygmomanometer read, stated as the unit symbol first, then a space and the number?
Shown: mmHg 160
